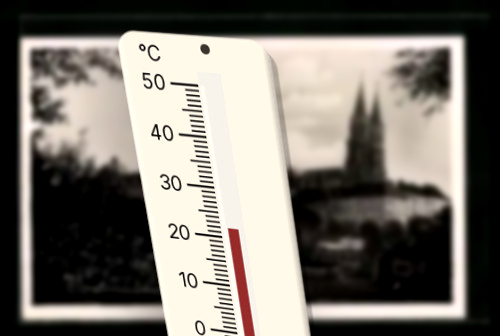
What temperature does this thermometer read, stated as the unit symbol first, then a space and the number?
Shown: °C 22
